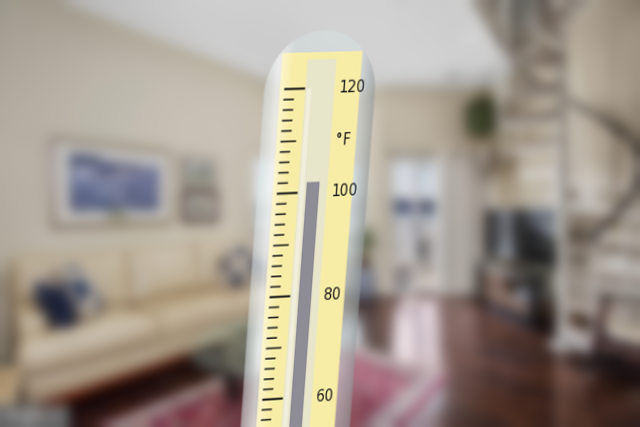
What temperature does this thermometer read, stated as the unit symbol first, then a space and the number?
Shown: °F 102
